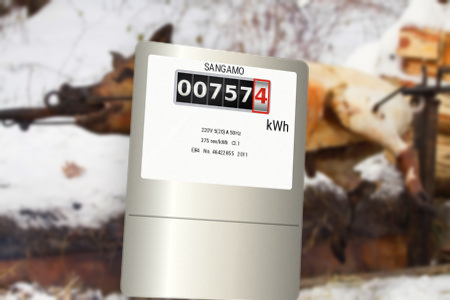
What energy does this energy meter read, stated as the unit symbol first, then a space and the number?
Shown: kWh 757.4
